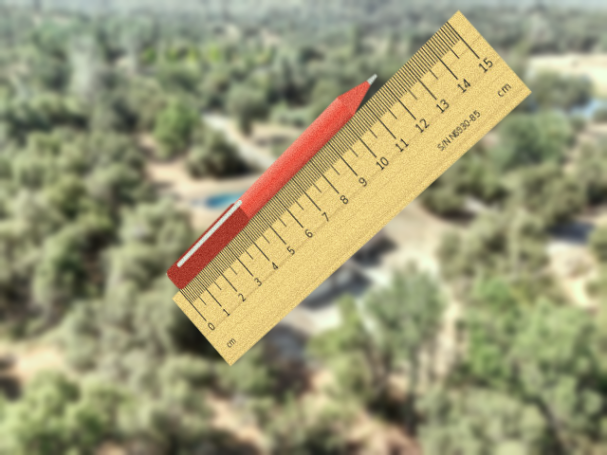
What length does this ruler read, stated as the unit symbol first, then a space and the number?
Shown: cm 12
